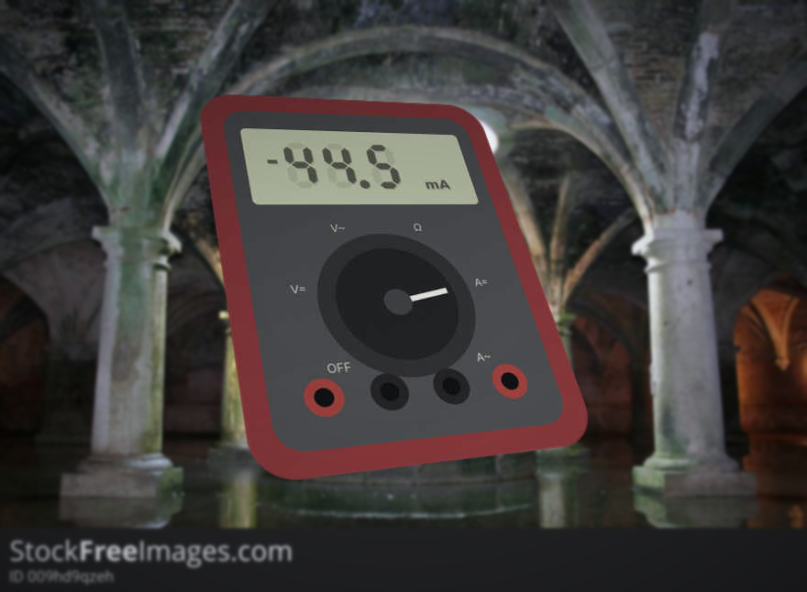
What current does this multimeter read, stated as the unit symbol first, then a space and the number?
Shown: mA -44.5
